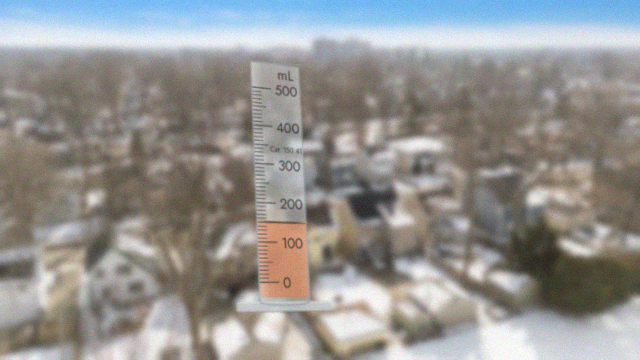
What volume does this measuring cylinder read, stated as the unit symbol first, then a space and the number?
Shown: mL 150
